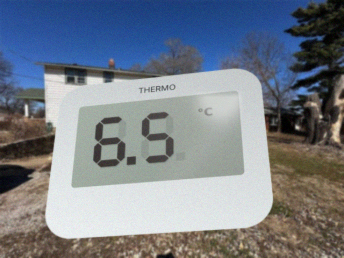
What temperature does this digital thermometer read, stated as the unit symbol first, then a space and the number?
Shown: °C 6.5
